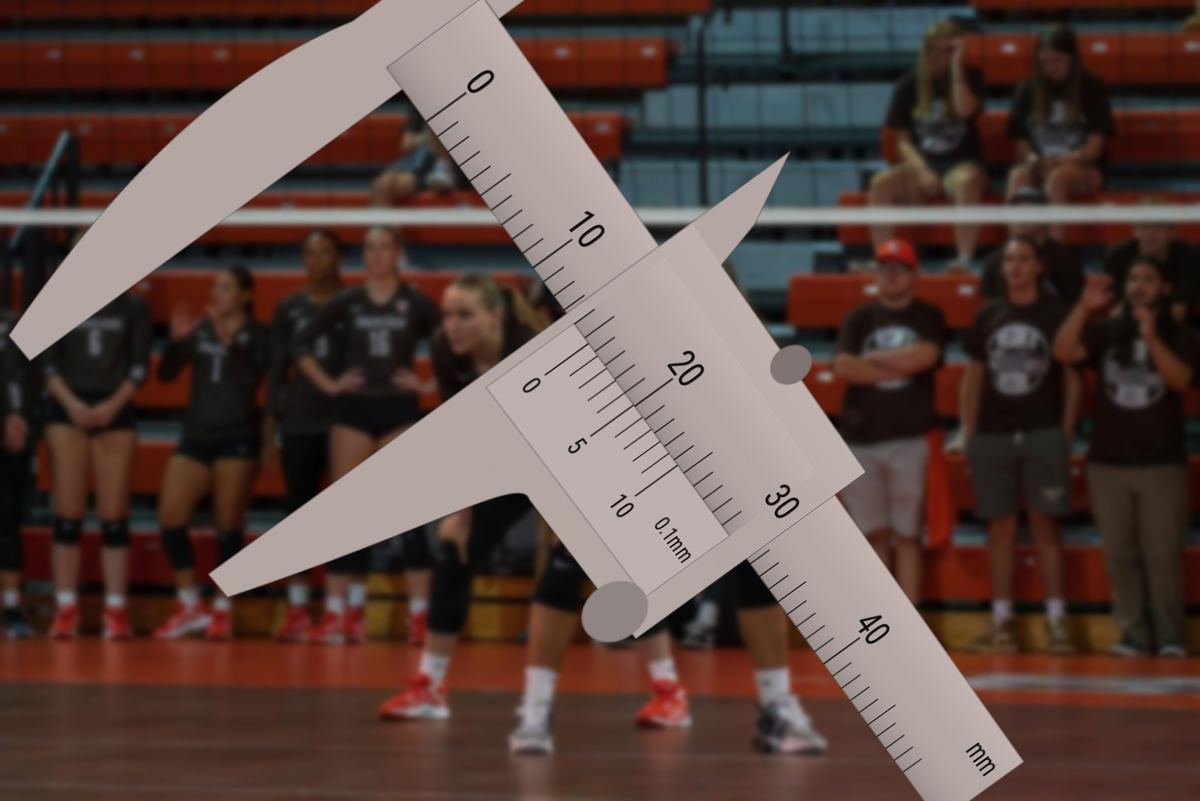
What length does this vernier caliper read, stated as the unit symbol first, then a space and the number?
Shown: mm 15.4
